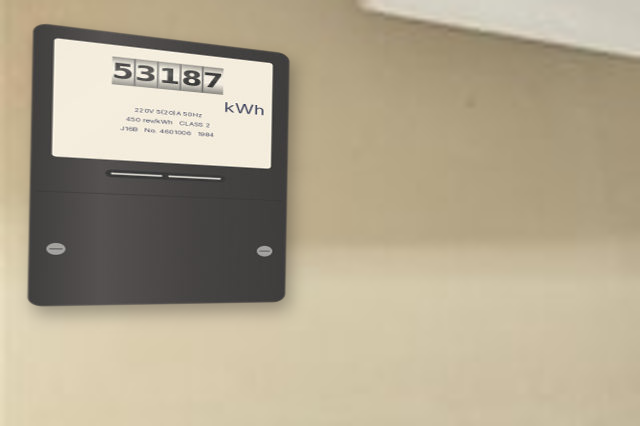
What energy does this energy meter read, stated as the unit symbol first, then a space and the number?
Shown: kWh 53187
